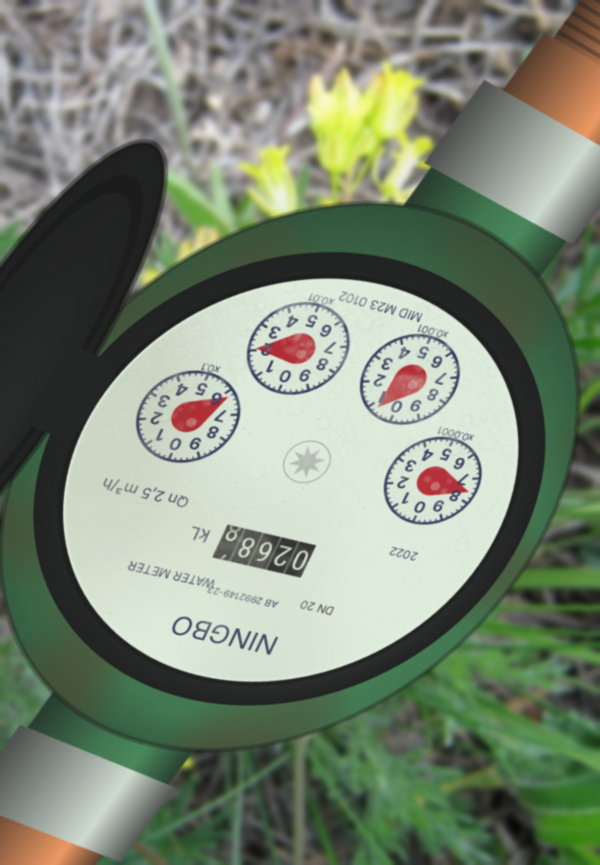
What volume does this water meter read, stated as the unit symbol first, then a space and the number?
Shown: kL 2687.6207
